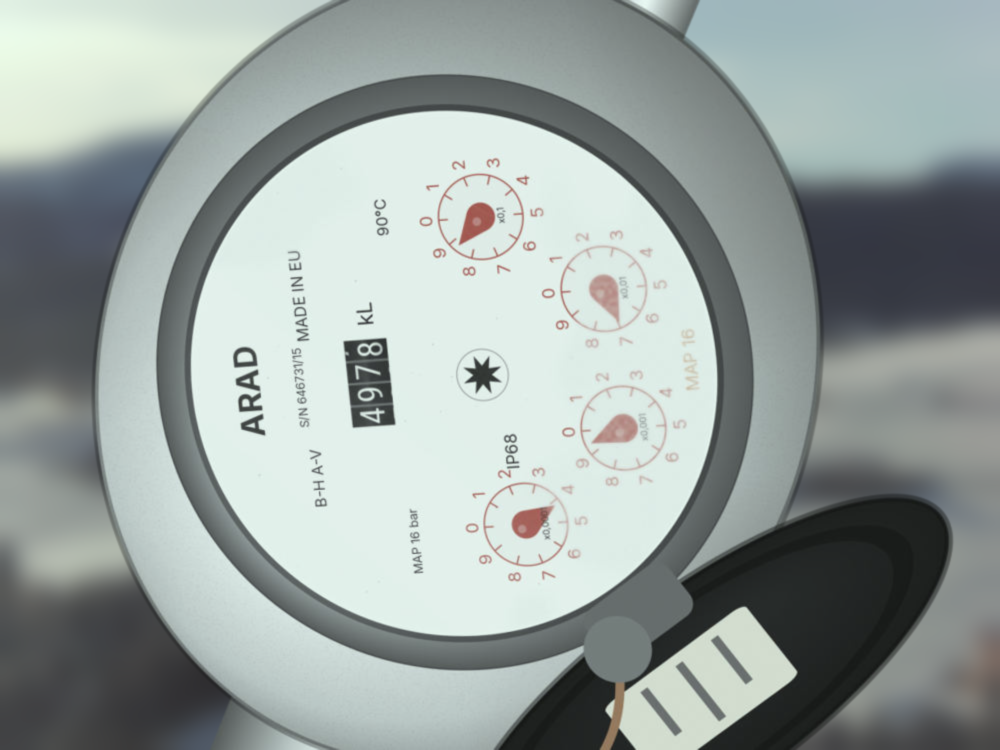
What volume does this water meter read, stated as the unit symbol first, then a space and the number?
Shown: kL 4977.8694
